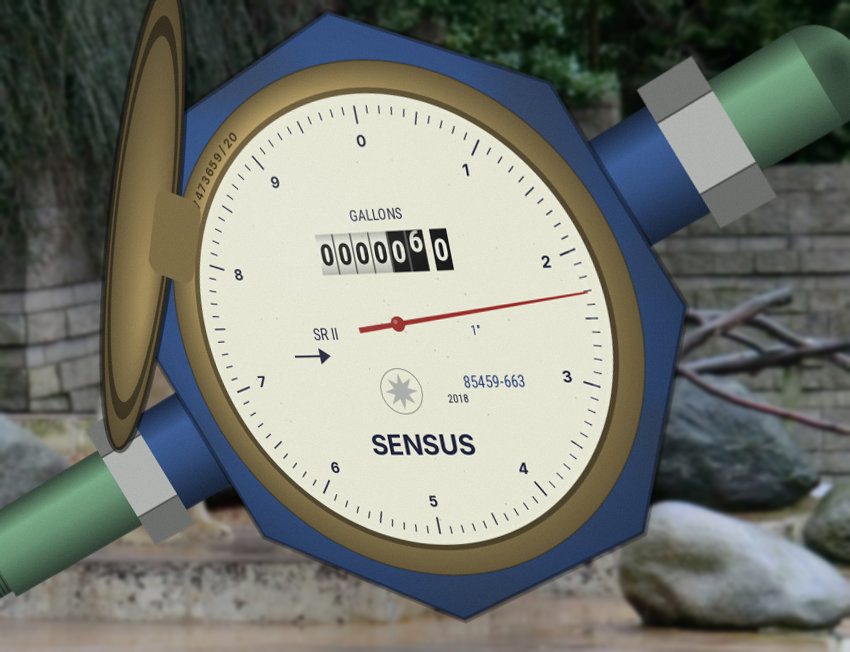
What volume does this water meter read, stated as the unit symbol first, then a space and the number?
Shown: gal 62.3
